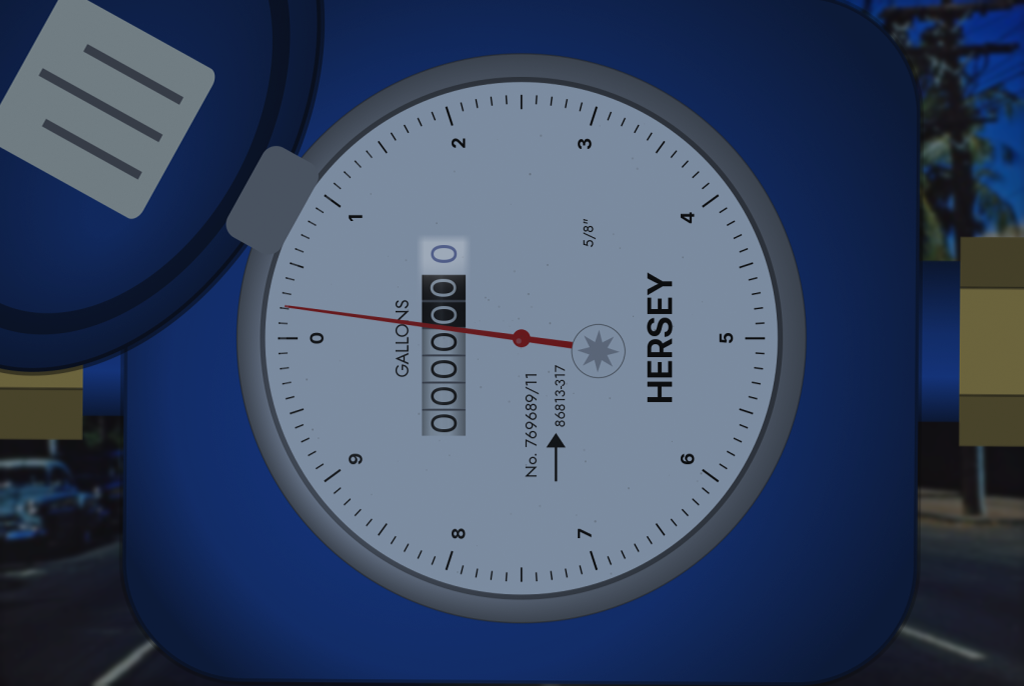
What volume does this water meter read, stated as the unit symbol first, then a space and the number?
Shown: gal 0.2
